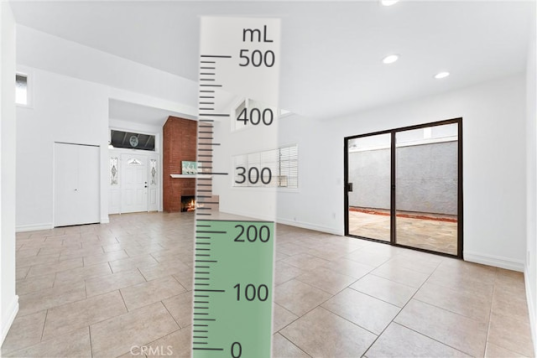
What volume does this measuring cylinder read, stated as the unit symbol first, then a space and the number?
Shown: mL 220
